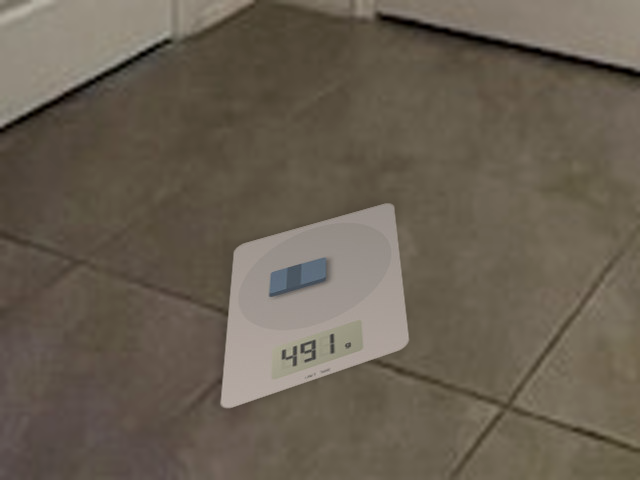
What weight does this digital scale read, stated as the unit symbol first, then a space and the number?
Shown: g 491
